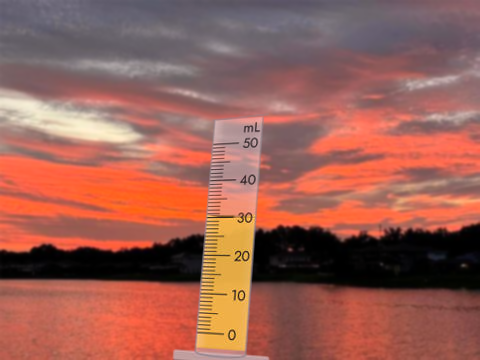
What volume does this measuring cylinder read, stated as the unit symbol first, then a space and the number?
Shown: mL 30
